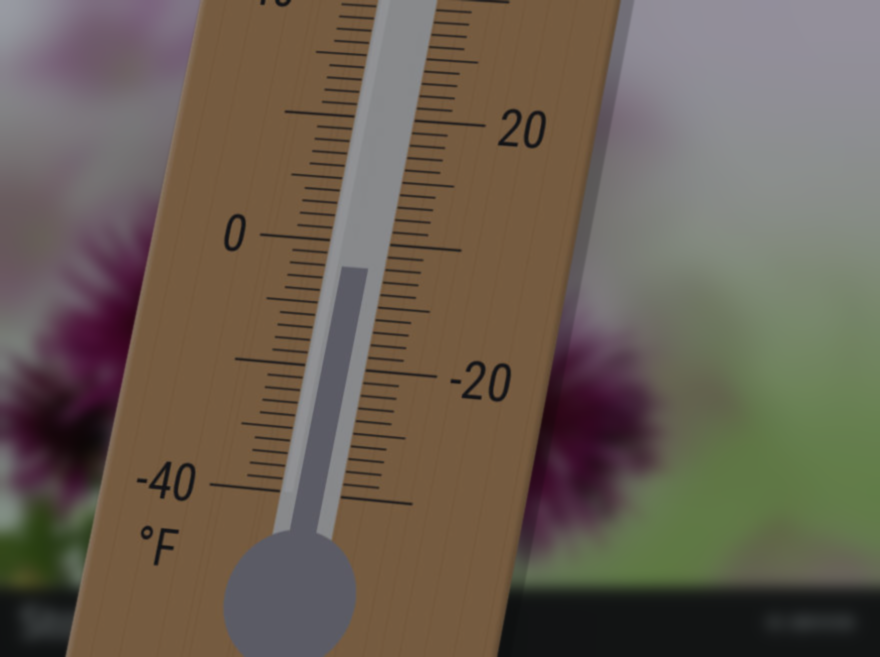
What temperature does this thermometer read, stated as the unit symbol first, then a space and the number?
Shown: °F -4
